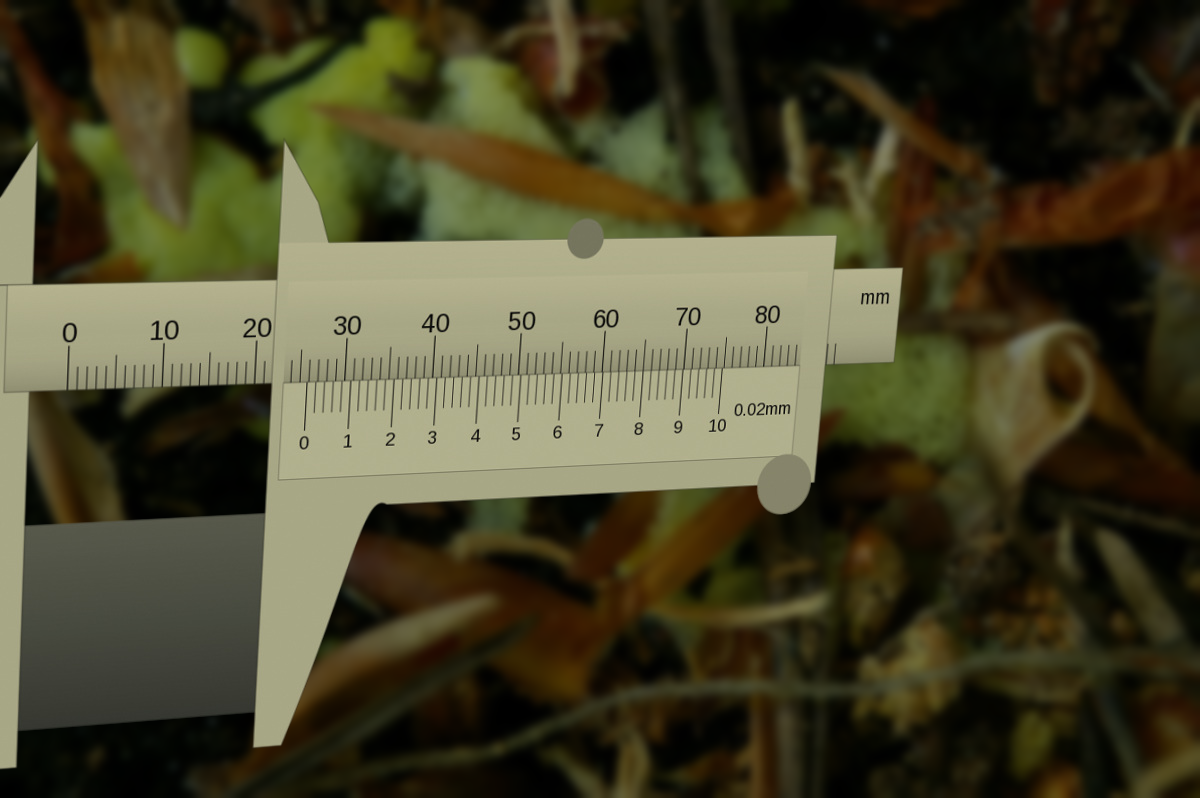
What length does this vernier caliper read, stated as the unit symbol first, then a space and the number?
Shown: mm 25.8
